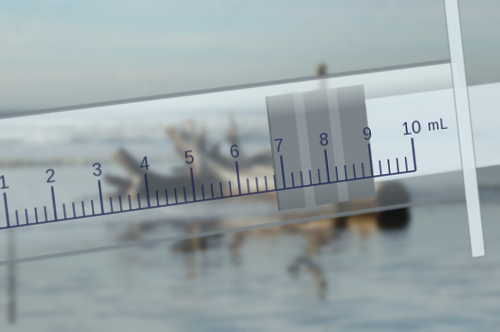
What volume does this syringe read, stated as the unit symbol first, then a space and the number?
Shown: mL 6.8
